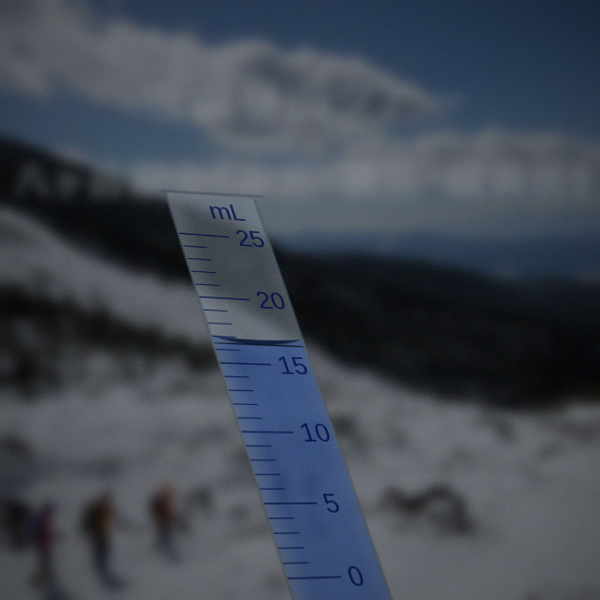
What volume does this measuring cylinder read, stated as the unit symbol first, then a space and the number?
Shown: mL 16.5
